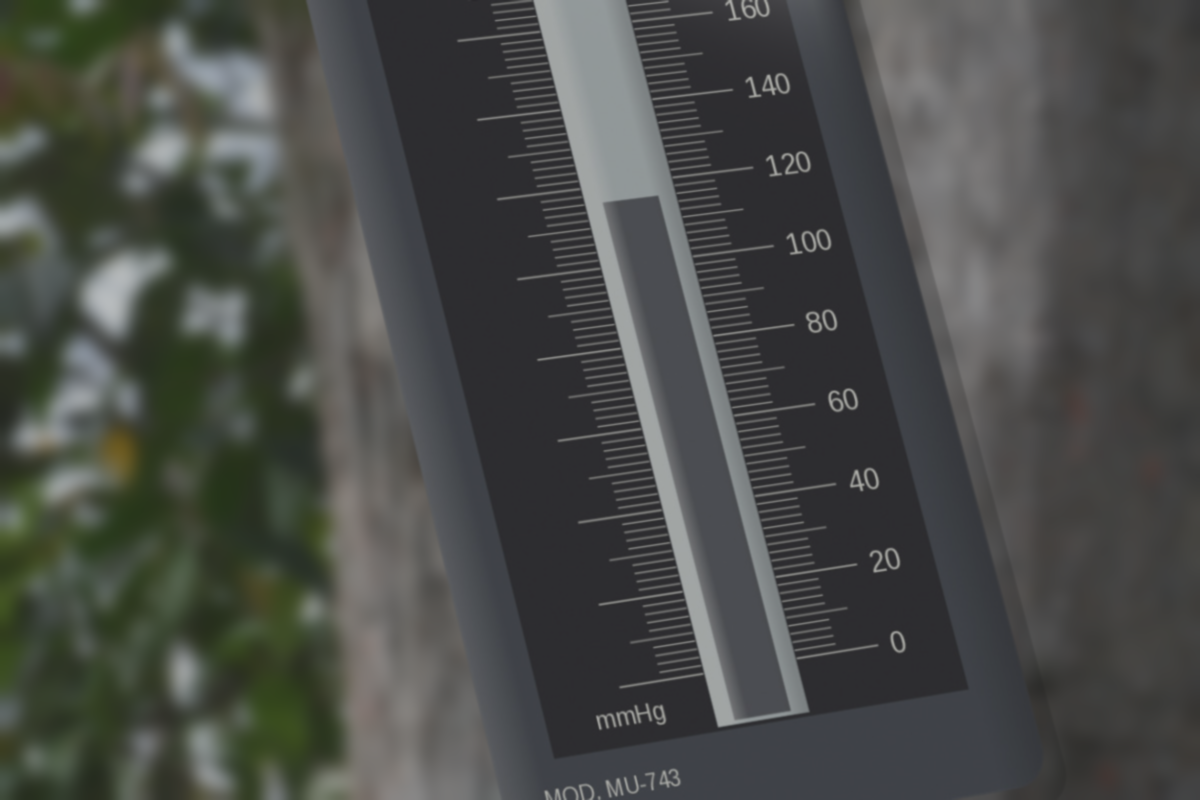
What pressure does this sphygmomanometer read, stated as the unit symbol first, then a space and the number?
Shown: mmHg 116
